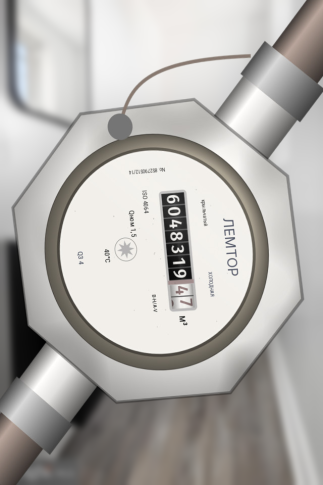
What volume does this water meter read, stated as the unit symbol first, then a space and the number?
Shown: m³ 6048319.47
